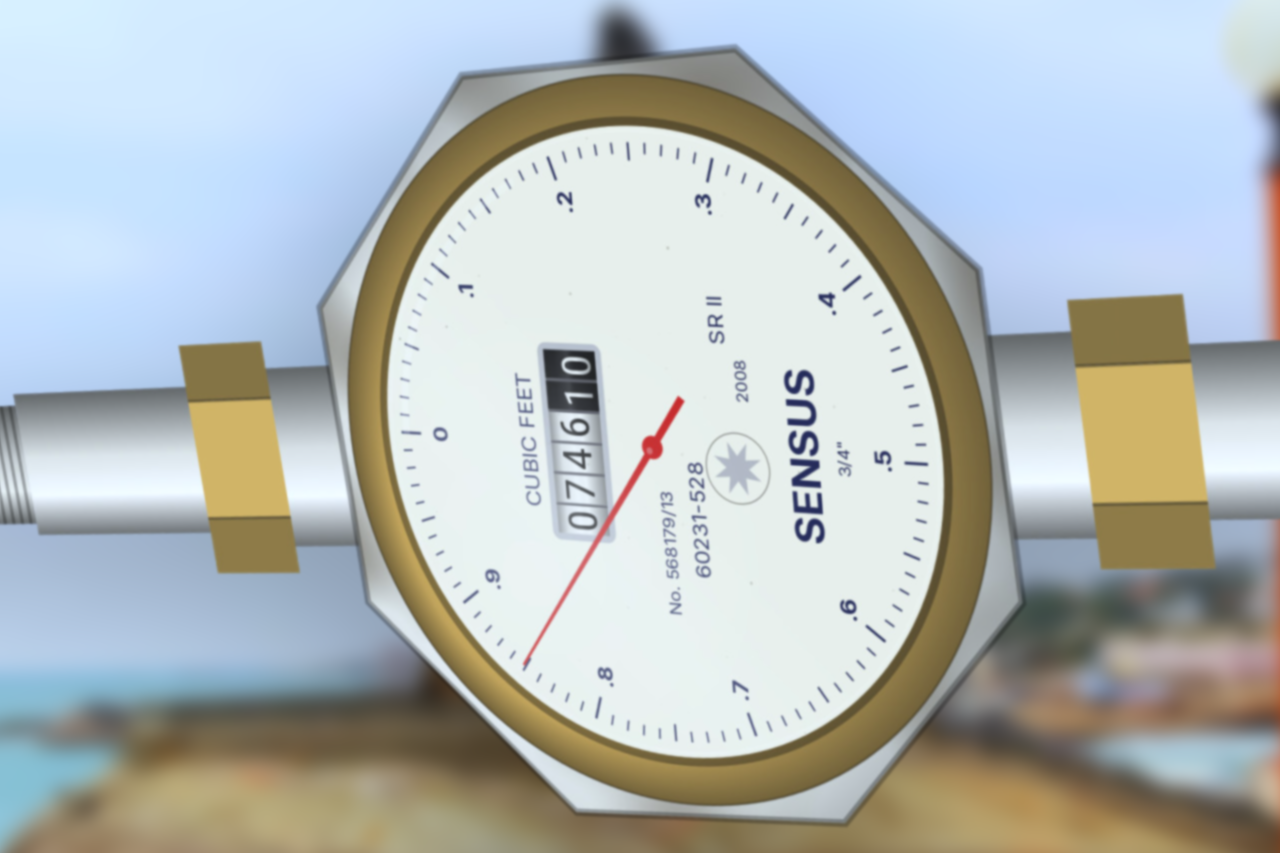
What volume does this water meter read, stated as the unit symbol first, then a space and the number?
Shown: ft³ 74609.85
